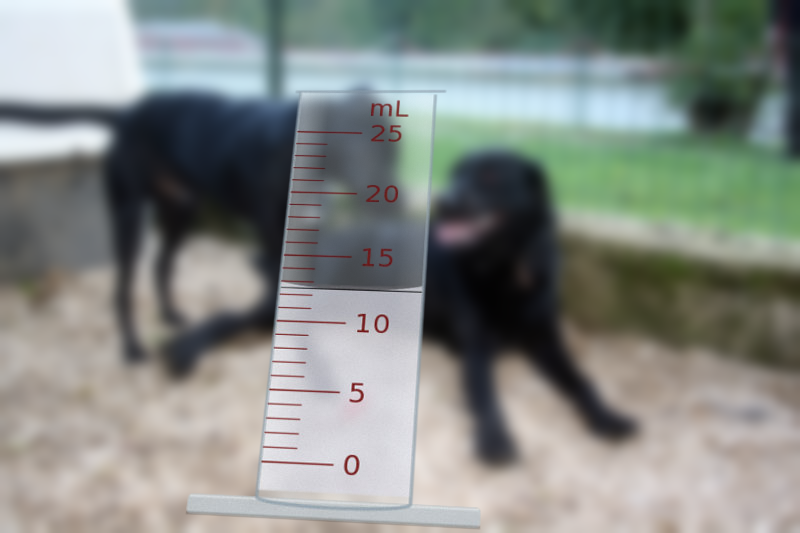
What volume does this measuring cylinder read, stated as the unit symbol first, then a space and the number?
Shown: mL 12.5
